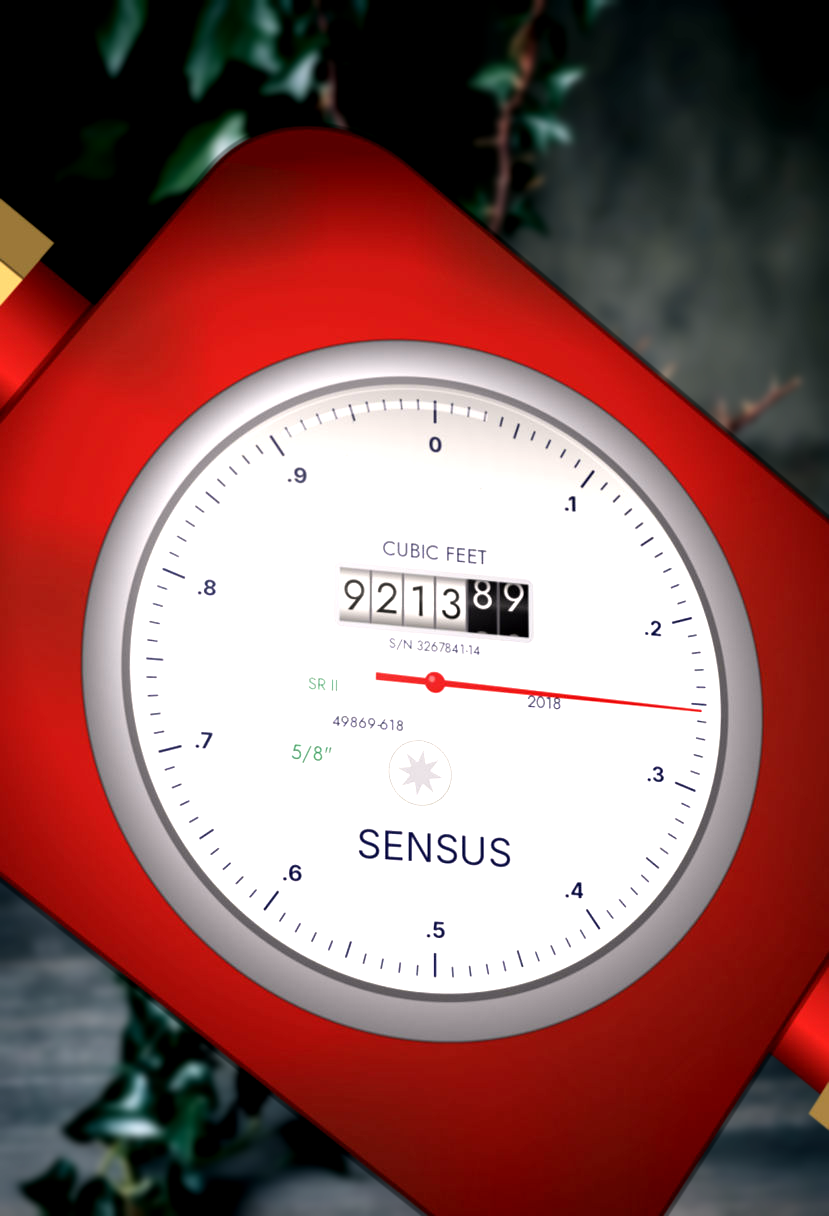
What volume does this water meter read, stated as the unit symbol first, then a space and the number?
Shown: ft³ 921389.25
